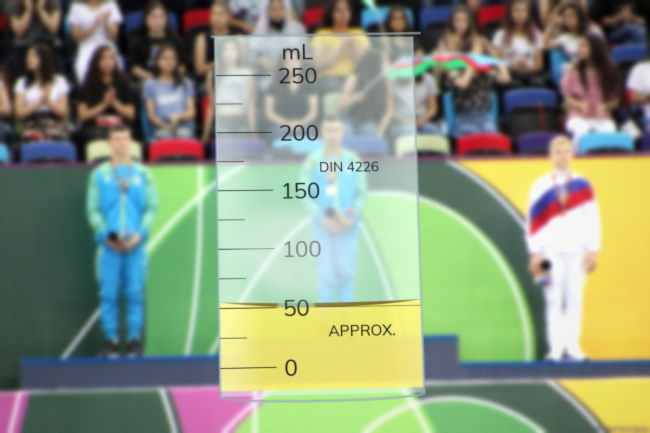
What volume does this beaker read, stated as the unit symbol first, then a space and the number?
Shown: mL 50
